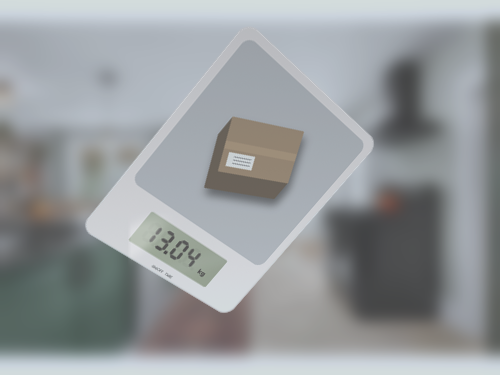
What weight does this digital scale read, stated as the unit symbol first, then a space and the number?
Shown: kg 13.04
